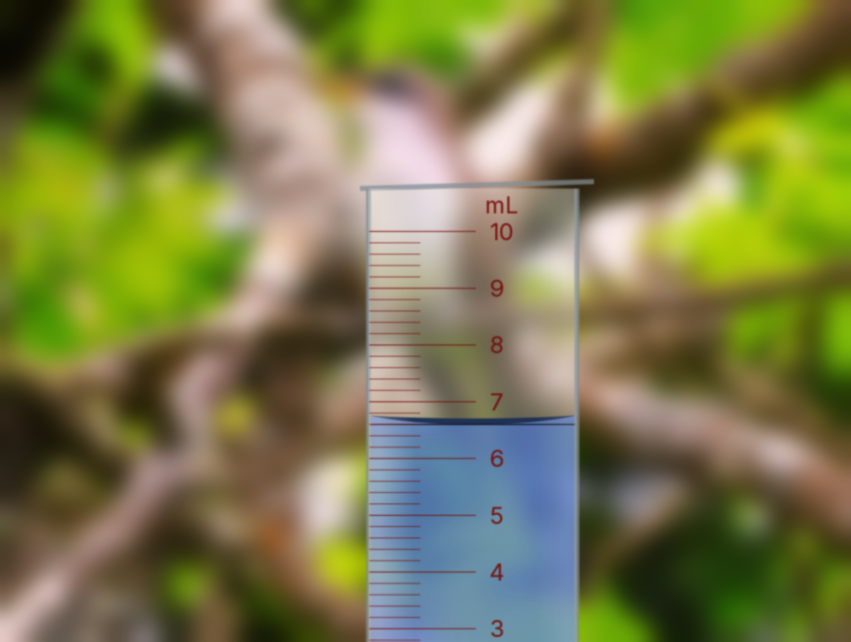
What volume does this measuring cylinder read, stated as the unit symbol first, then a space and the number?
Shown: mL 6.6
